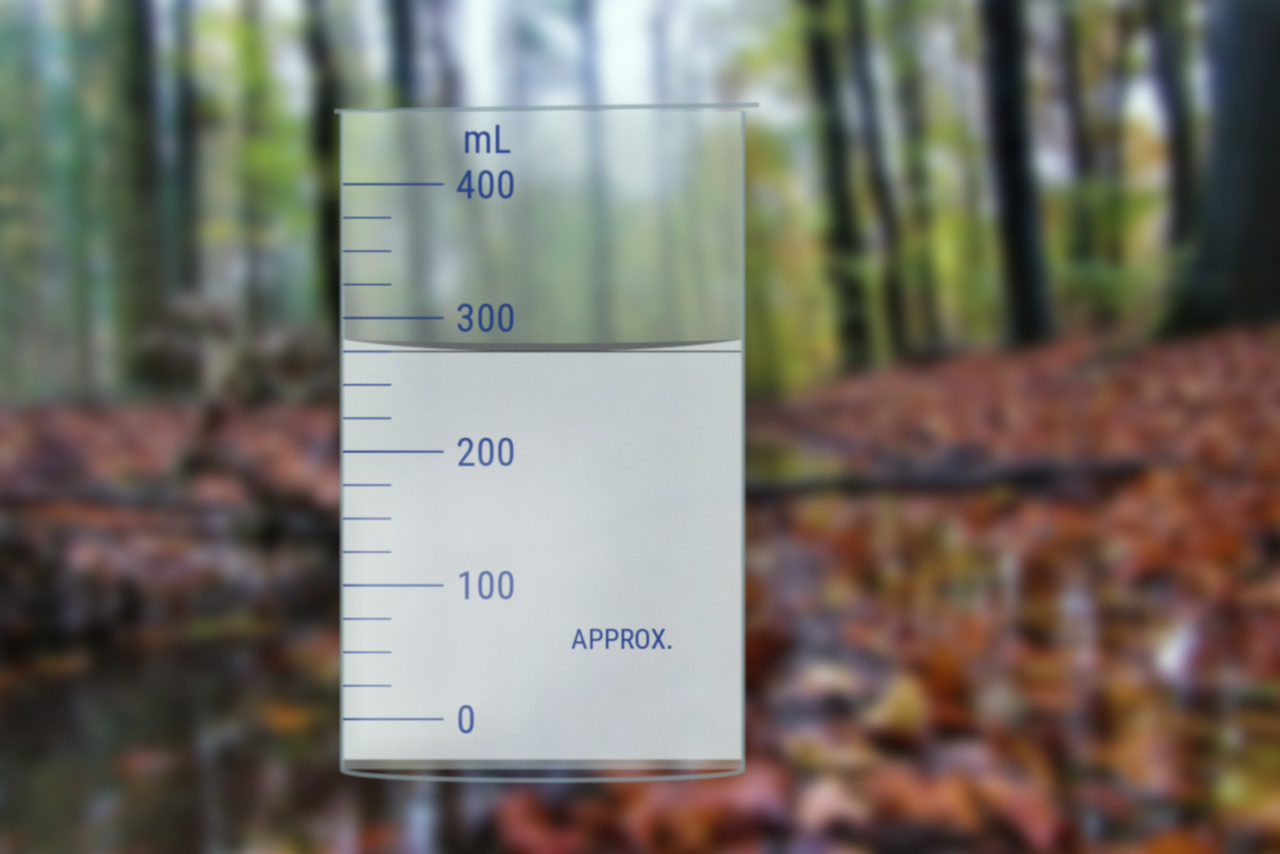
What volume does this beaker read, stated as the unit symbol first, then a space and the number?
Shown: mL 275
